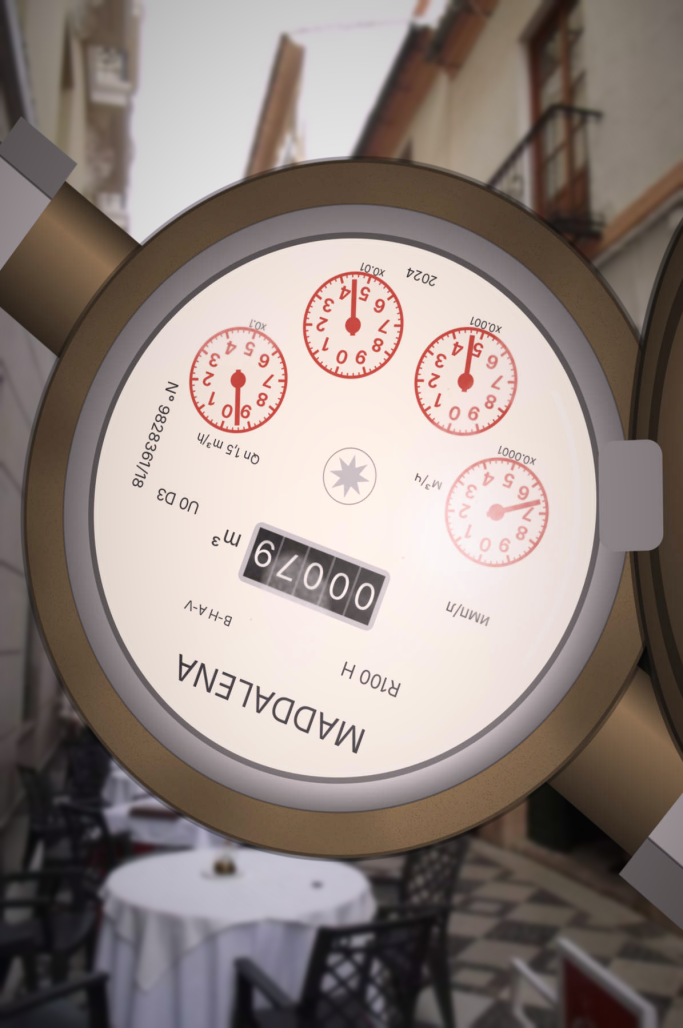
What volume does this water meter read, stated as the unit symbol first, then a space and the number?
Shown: m³ 78.9446
